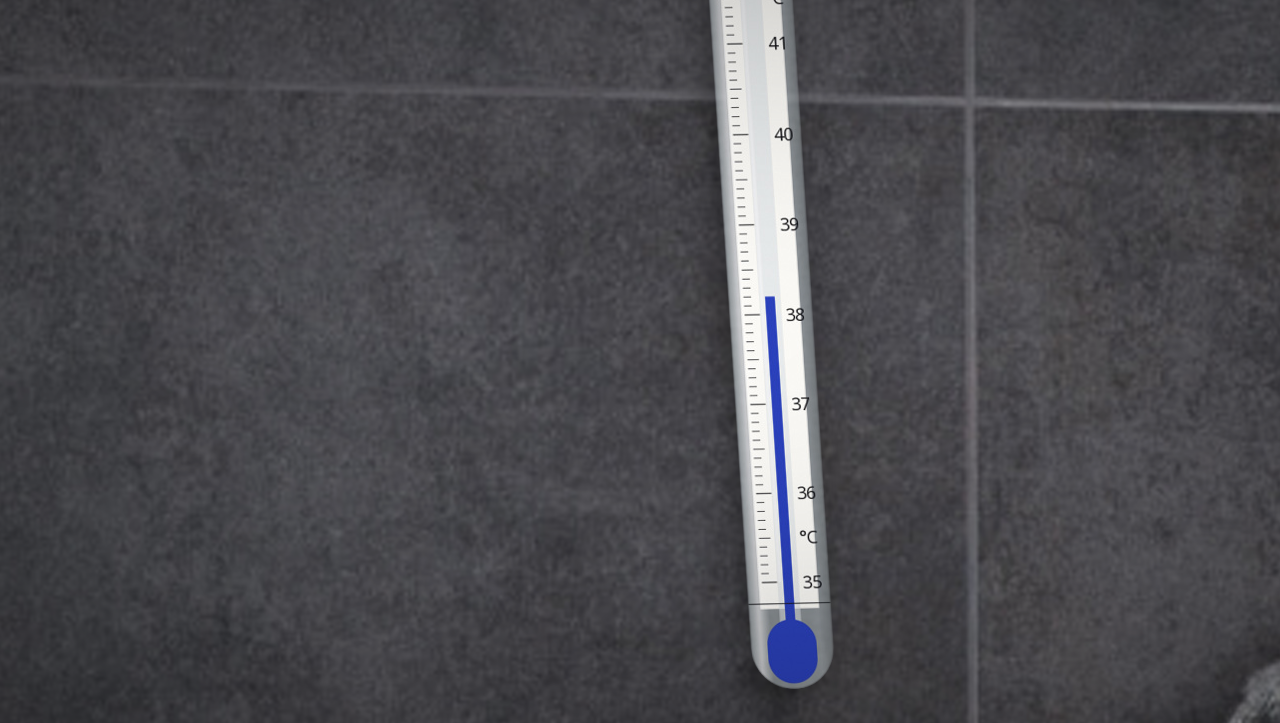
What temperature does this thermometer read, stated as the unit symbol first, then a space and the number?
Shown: °C 38.2
